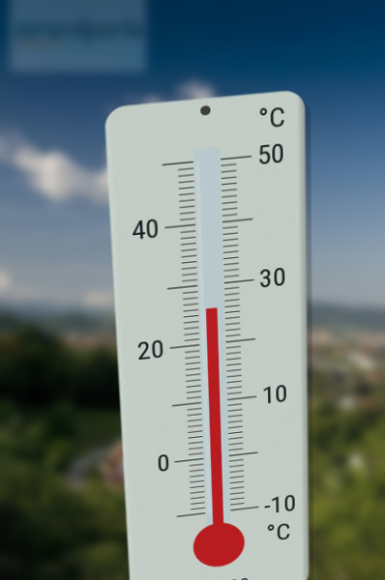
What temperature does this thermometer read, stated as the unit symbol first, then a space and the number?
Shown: °C 26
